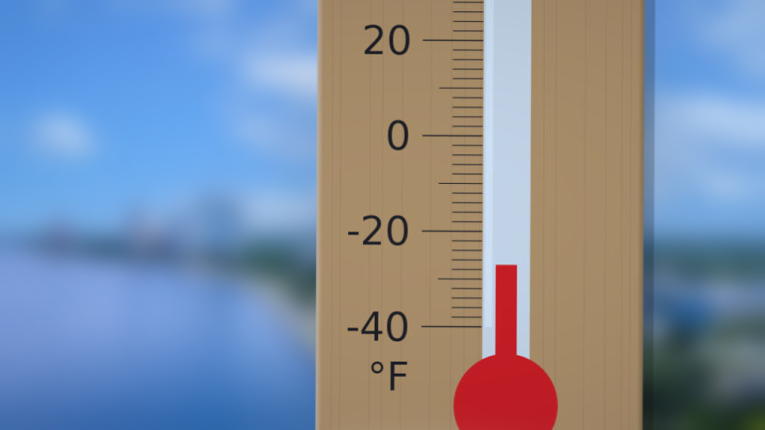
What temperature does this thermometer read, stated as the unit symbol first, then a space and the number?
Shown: °F -27
